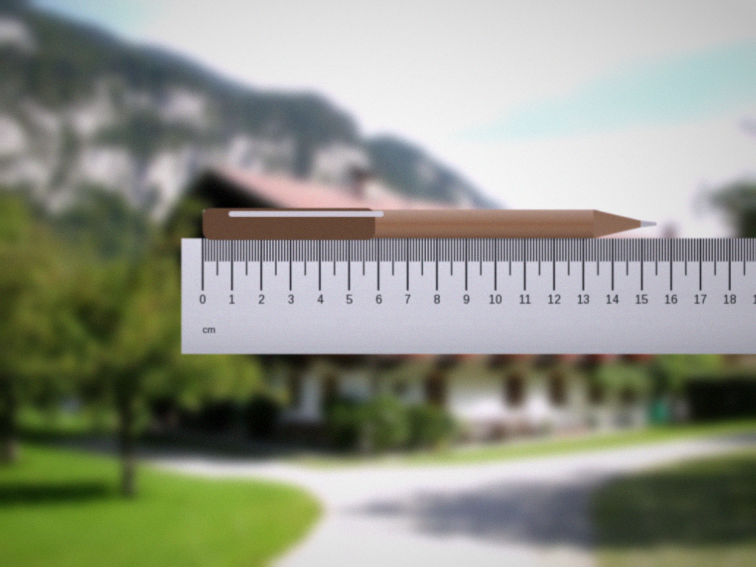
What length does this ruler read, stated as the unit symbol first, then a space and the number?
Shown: cm 15.5
